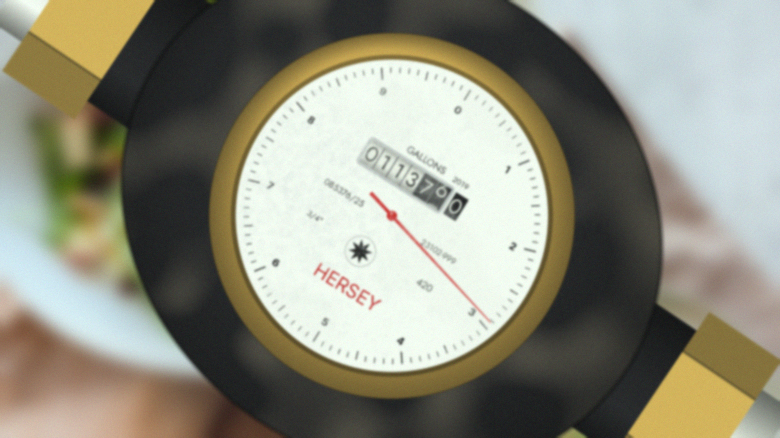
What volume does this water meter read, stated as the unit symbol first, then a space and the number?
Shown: gal 113762.9
